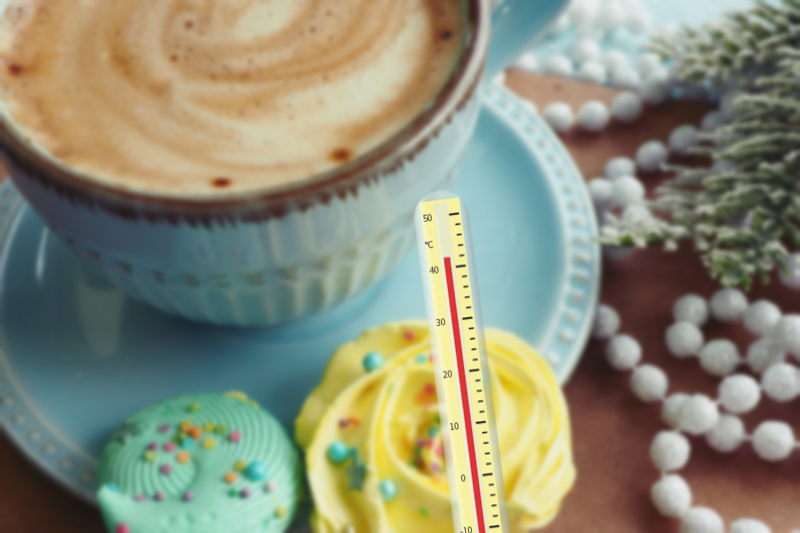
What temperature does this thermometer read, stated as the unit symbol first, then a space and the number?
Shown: °C 42
